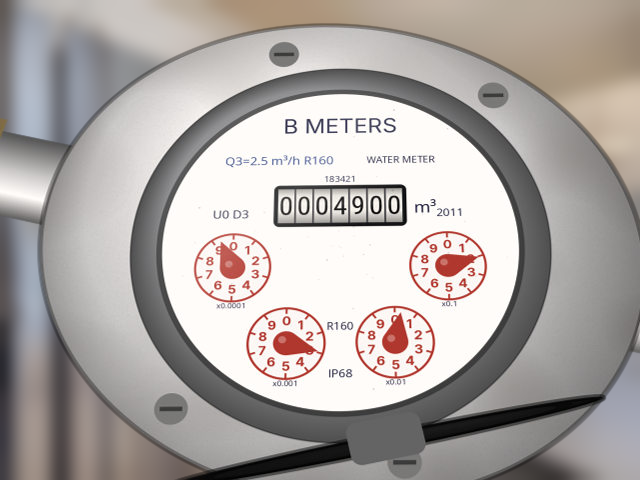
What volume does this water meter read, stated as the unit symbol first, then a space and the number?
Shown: m³ 4900.2029
